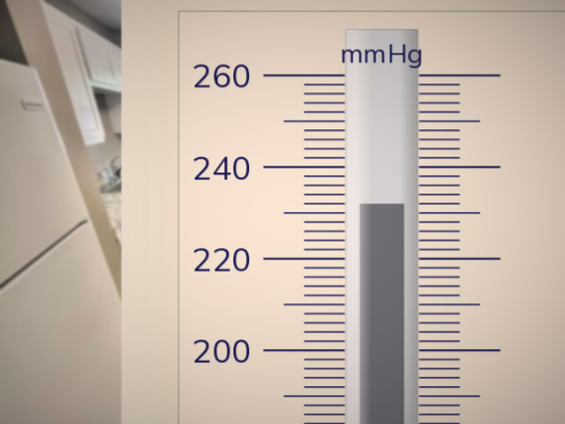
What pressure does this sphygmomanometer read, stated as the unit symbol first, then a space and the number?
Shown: mmHg 232
